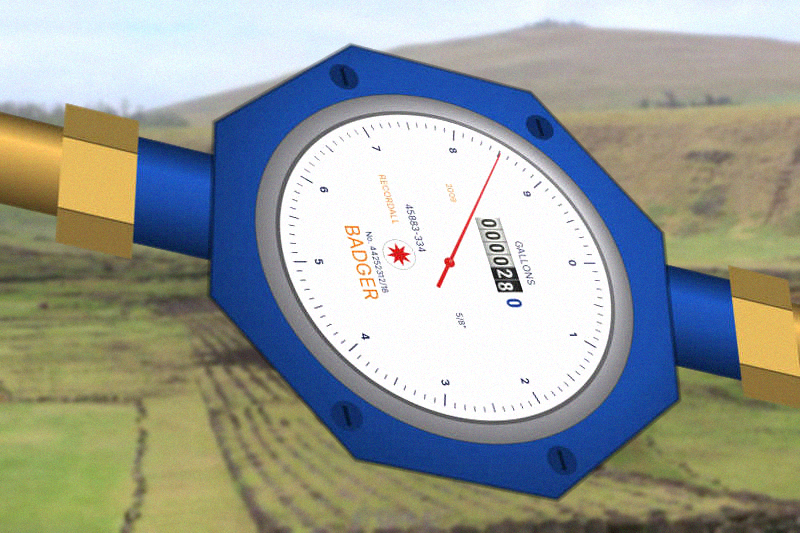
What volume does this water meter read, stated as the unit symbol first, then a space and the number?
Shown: gal 278.5
